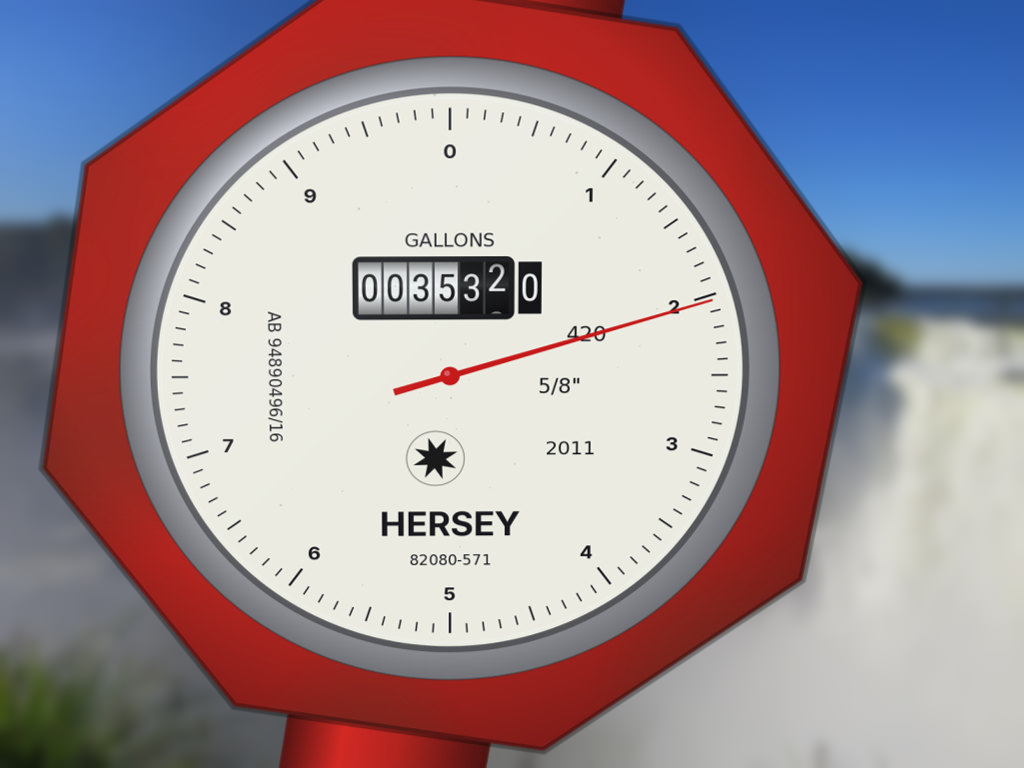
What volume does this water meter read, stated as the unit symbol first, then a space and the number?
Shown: gal 35322.0
